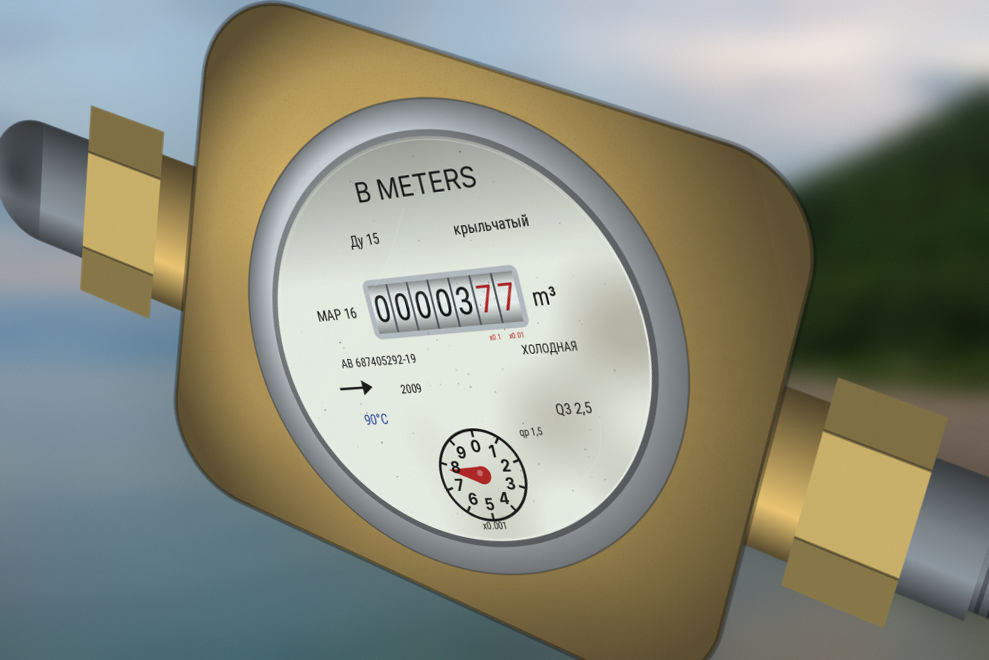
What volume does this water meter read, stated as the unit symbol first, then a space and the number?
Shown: m³ 3.777
